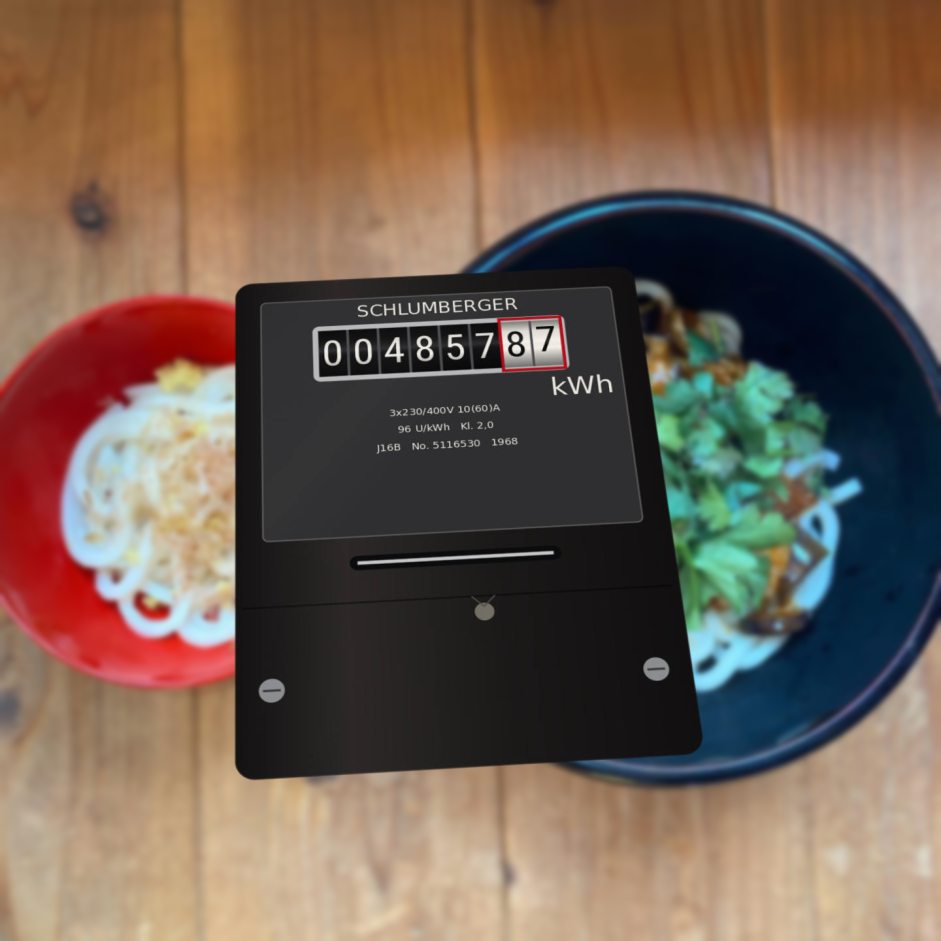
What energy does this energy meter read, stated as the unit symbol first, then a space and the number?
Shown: kWh 4857.87
